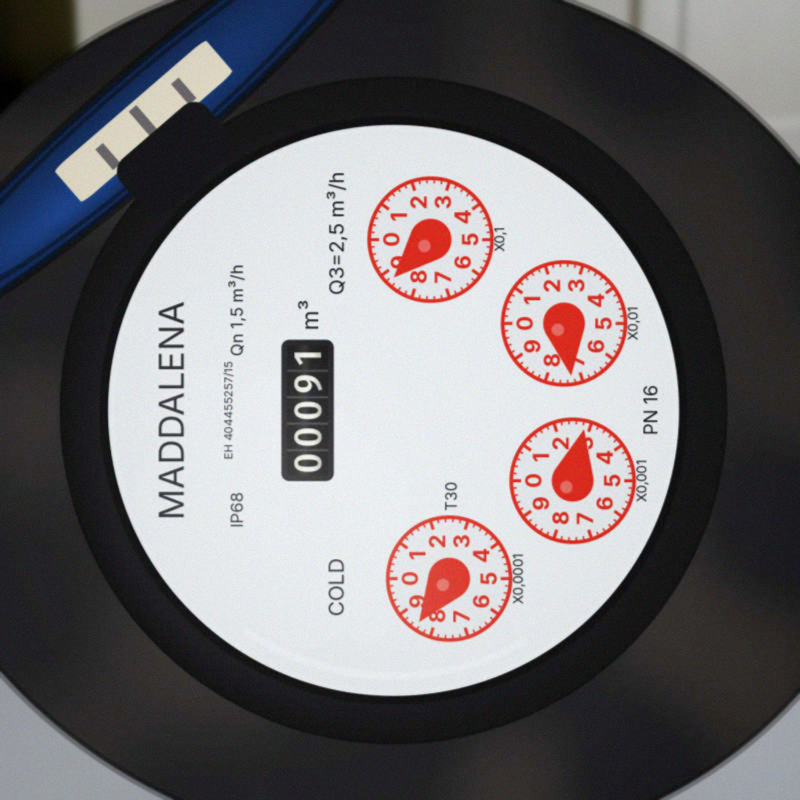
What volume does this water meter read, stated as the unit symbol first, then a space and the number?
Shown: m³ 91.8728
